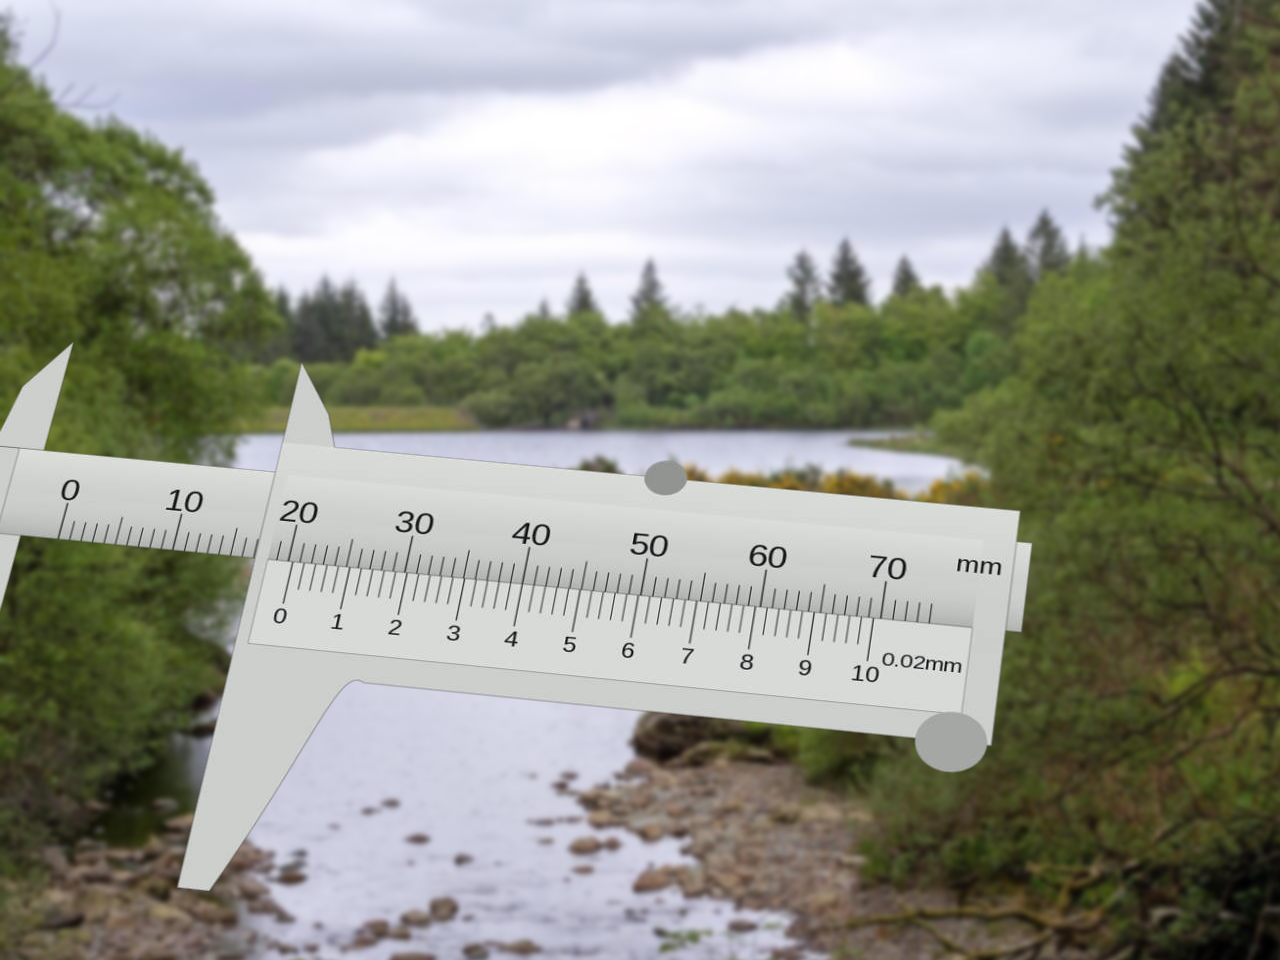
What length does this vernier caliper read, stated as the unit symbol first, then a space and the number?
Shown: mm 20.4
